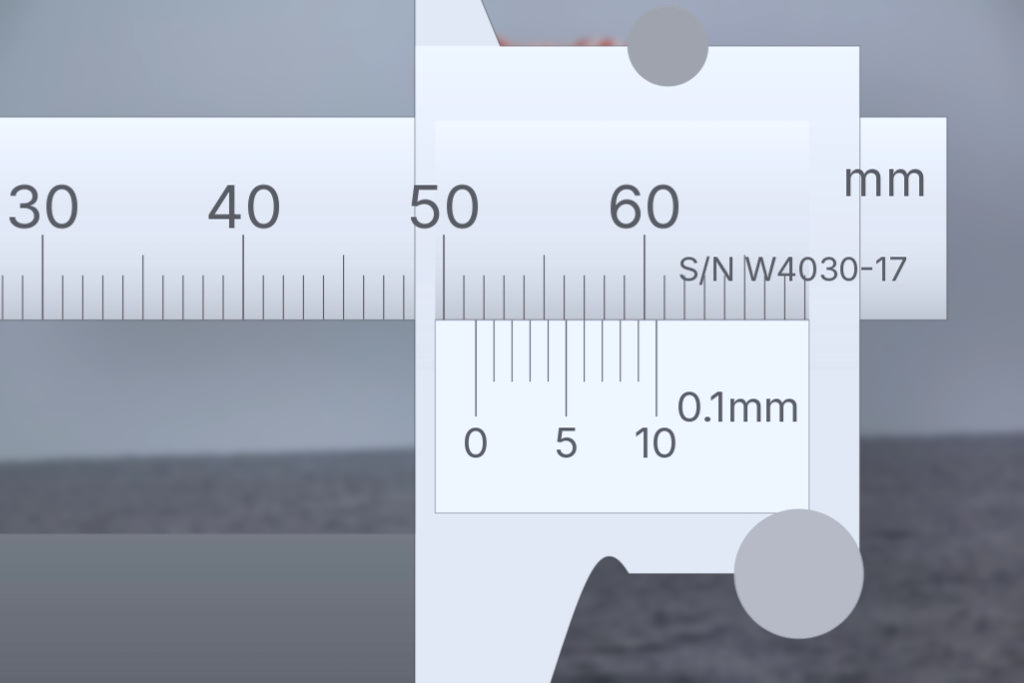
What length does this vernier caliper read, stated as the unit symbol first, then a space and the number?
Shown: mm 51.6
